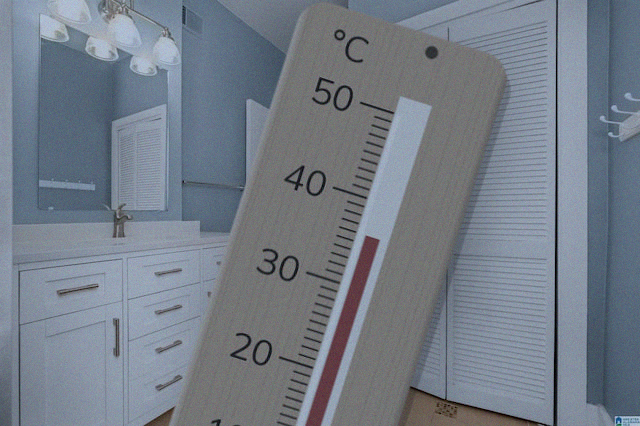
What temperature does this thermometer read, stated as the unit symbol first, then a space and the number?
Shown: °C 36
